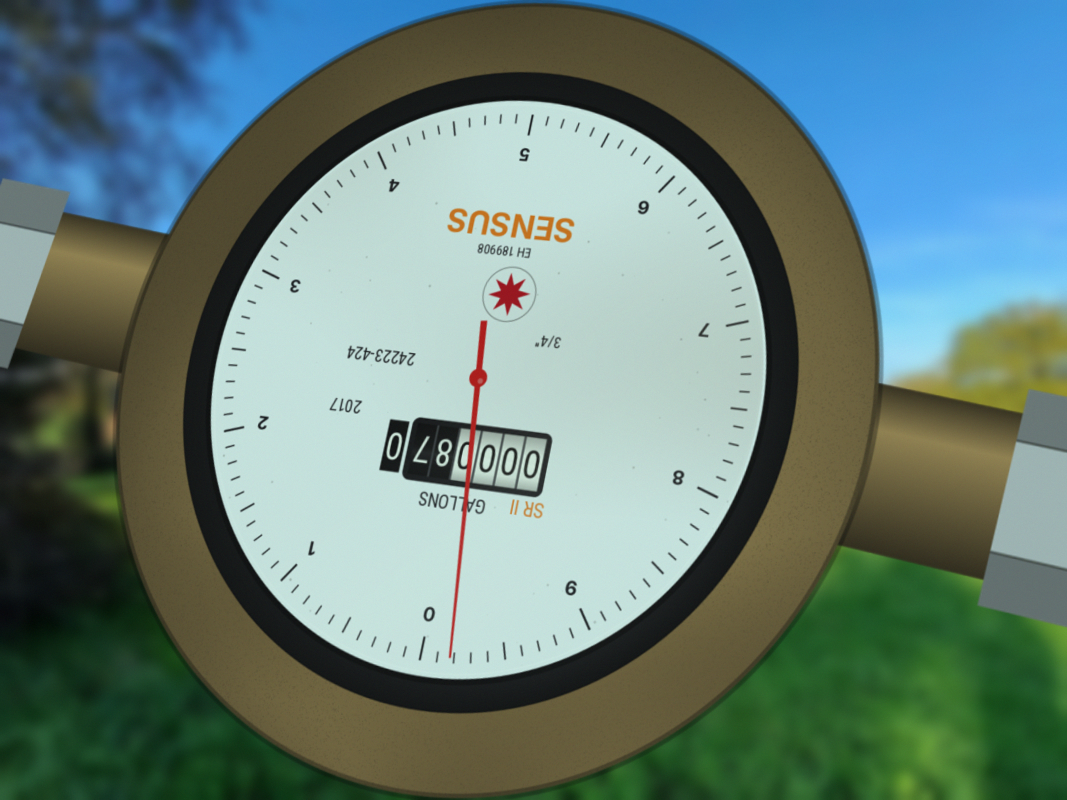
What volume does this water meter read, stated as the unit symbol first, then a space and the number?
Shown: gal 869.8
